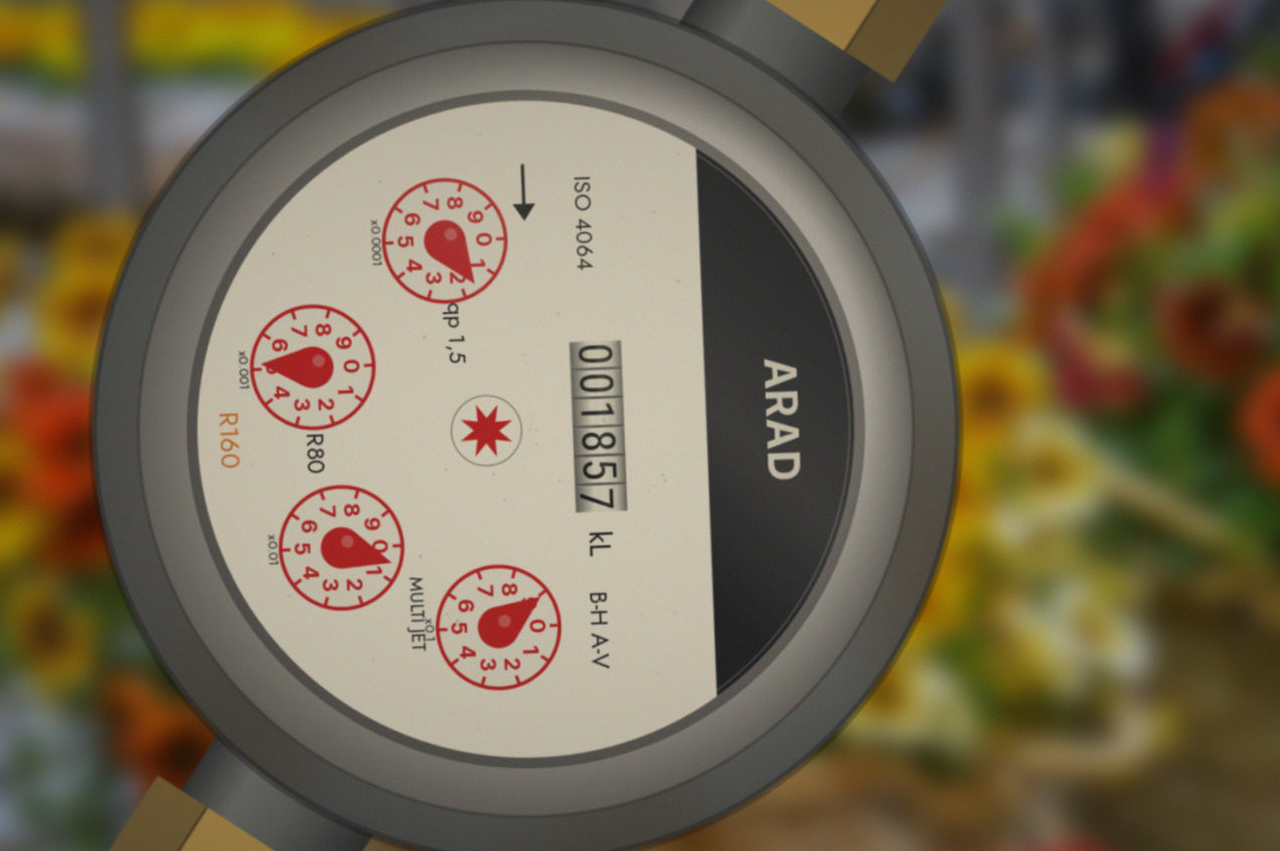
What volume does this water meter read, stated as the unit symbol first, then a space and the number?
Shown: kL 1856.9051
